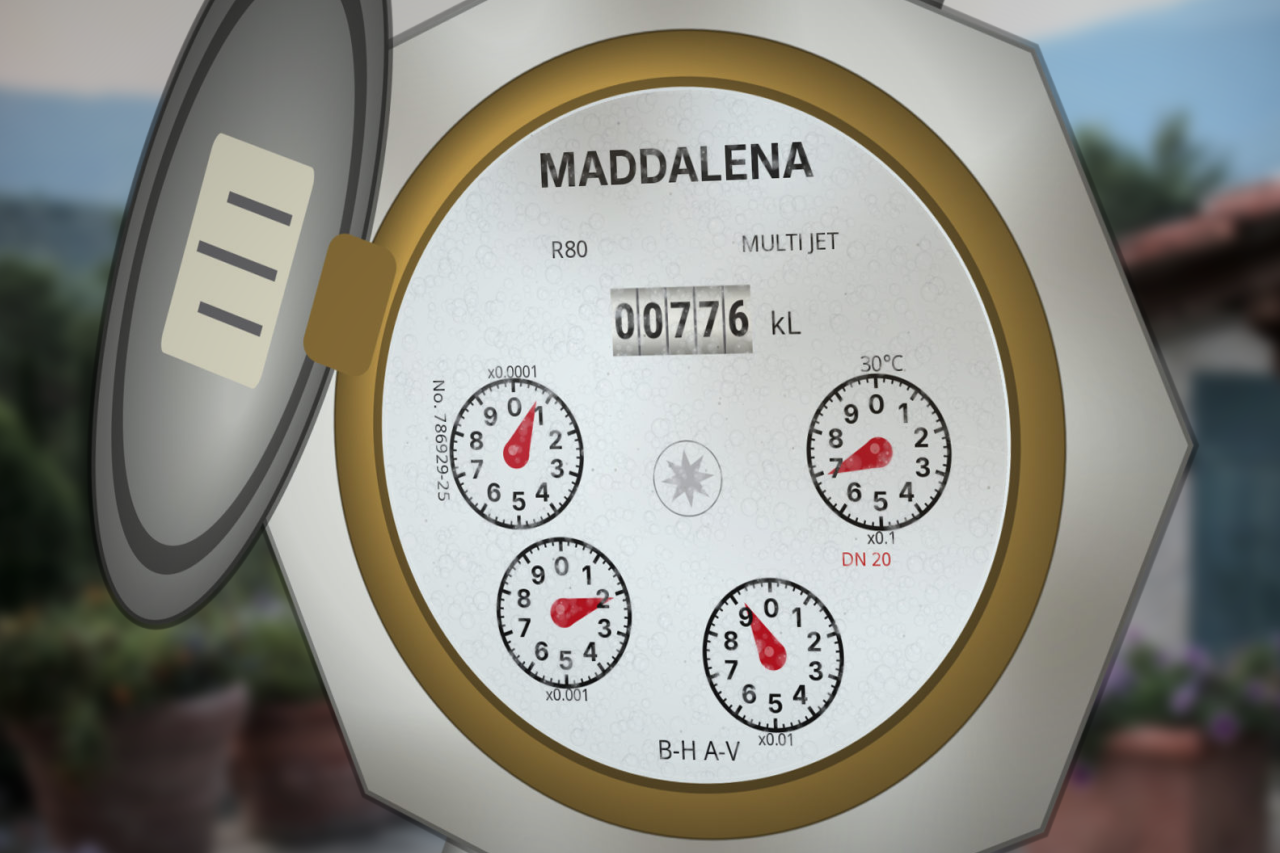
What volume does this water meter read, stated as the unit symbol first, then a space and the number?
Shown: kL 776.6920
